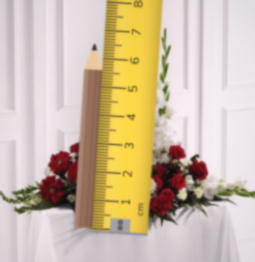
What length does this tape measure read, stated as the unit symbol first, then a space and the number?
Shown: cm 6.5
